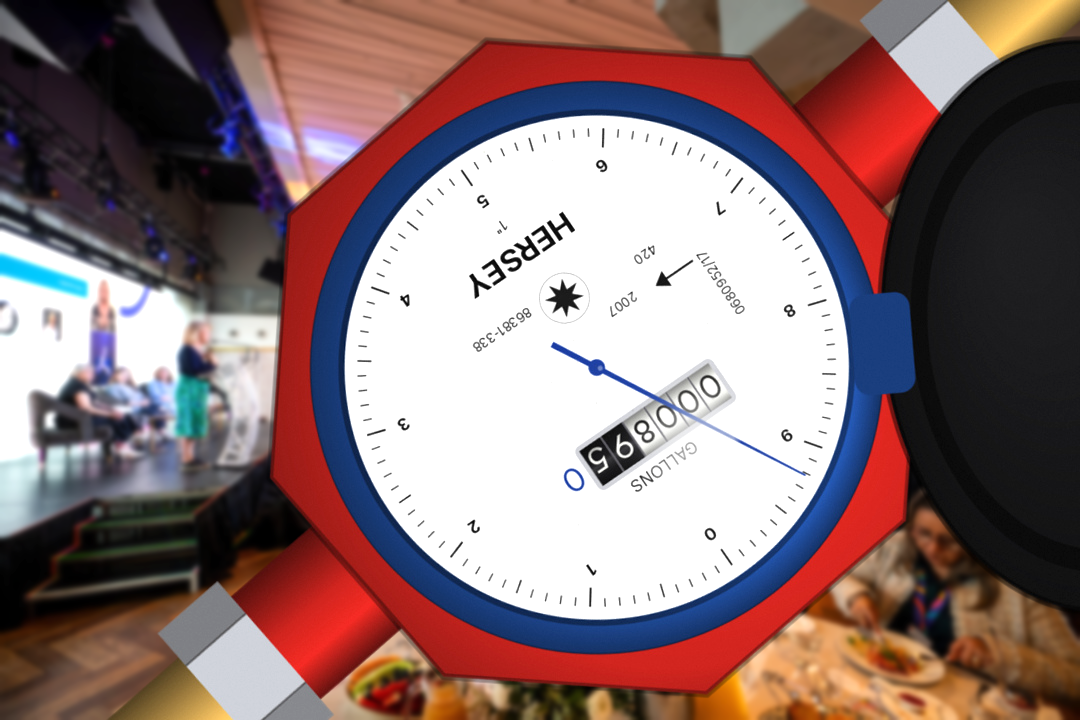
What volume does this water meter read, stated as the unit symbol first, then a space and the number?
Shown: gal 8949.2
